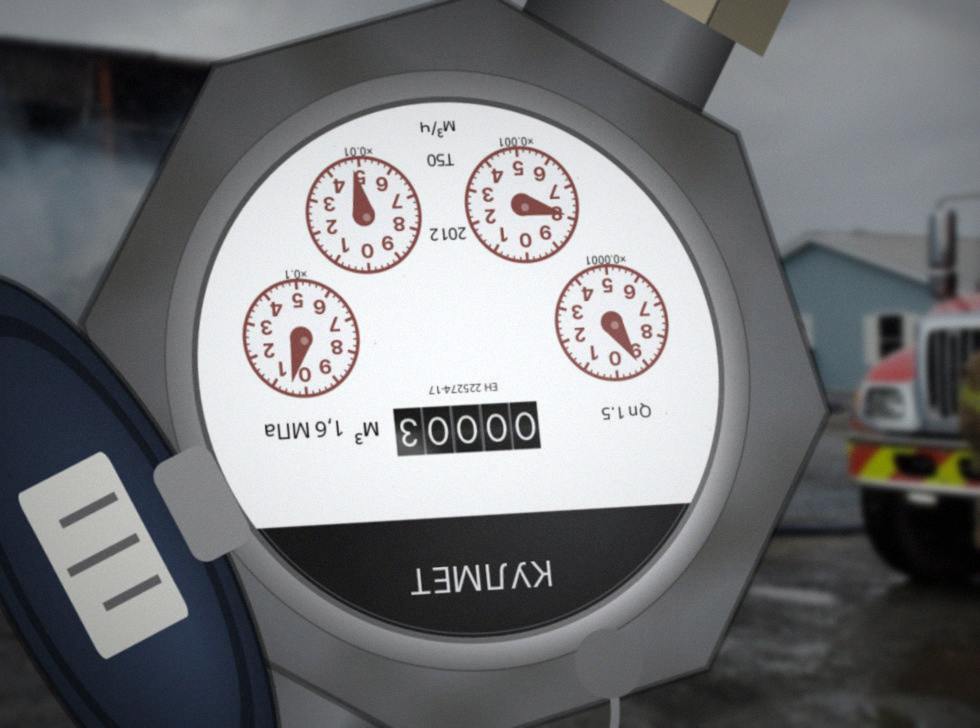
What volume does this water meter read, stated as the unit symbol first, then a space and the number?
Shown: m³ 3.0479
